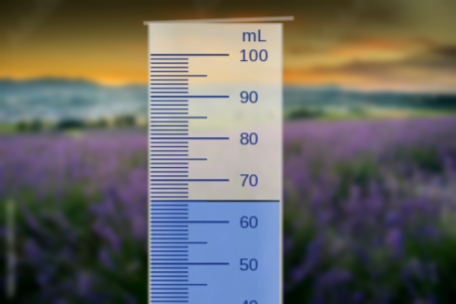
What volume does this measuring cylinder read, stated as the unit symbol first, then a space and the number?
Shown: mL 65
